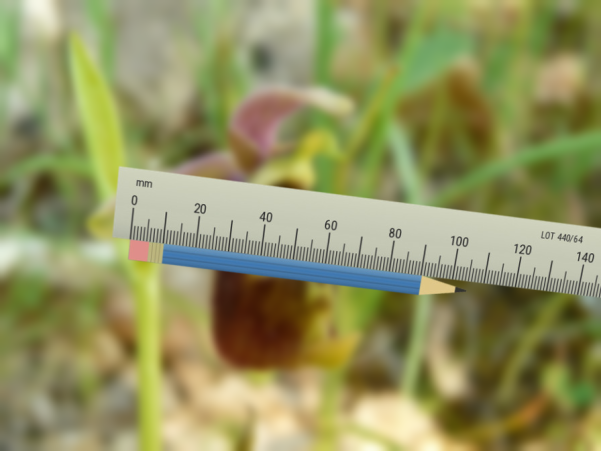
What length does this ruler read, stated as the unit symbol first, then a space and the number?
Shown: mm 105
